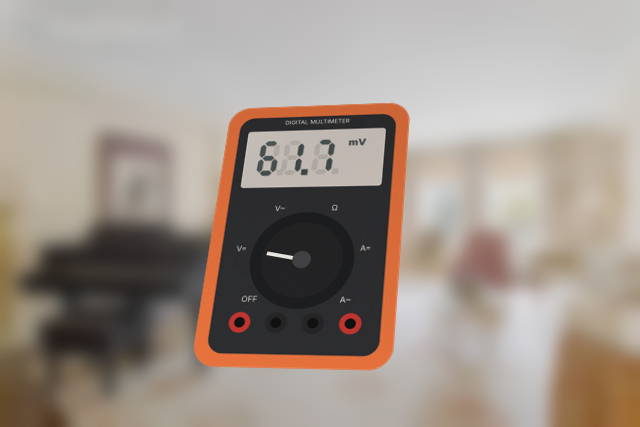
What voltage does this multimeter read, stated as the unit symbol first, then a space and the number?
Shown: mV 61.7
